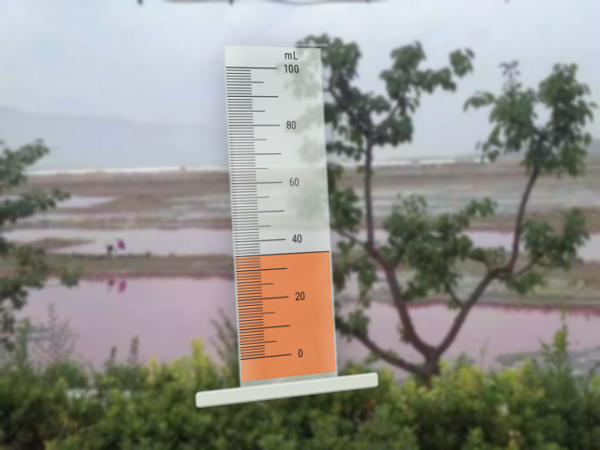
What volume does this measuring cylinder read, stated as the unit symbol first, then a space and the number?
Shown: mL 35
